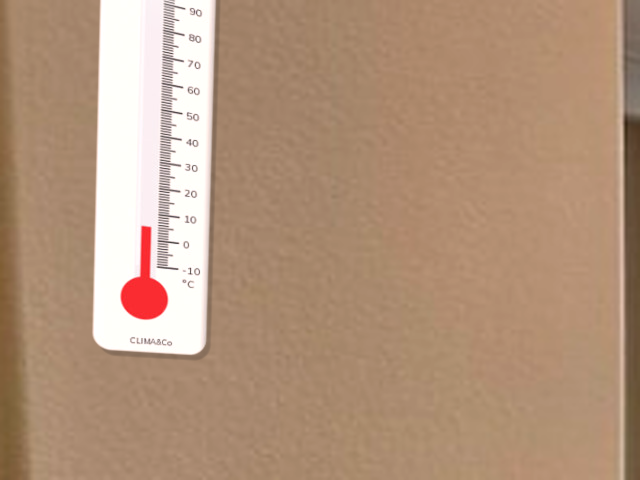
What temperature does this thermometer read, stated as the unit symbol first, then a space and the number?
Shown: °C 5
